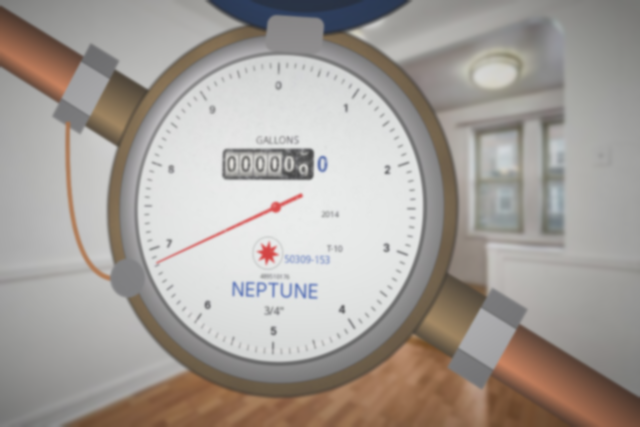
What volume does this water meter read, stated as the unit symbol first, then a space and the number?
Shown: gal 86.8
